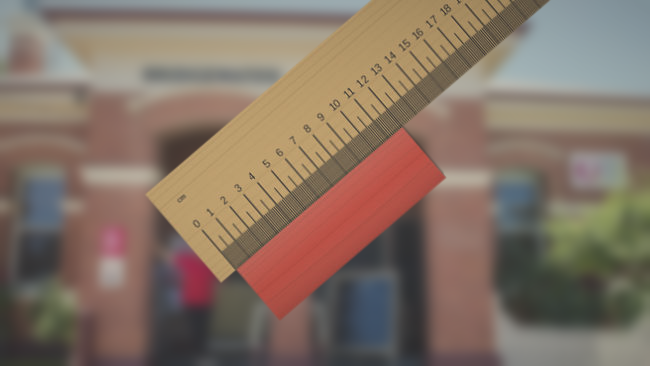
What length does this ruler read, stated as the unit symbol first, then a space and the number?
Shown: cm 12
